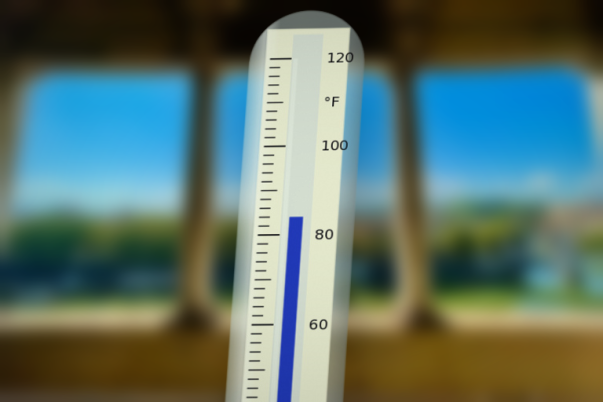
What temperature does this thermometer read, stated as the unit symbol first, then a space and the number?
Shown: °F 84
